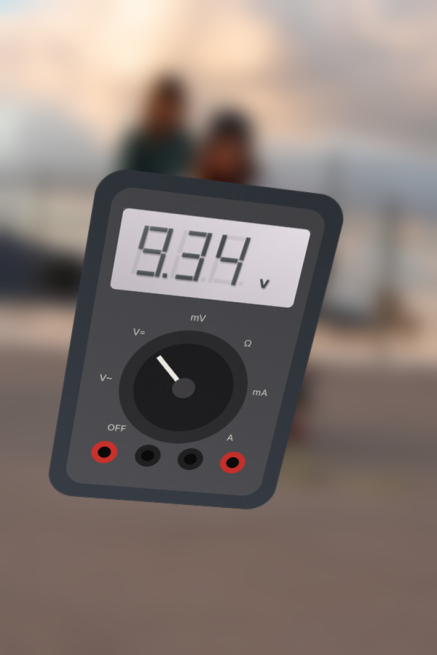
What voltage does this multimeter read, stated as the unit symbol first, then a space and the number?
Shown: V 9.34
